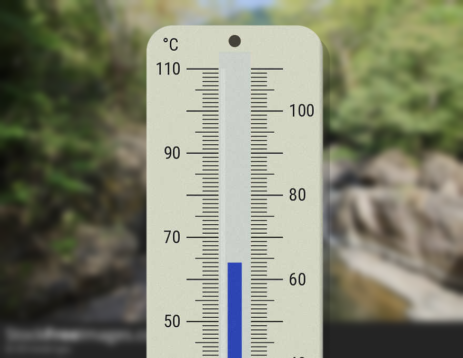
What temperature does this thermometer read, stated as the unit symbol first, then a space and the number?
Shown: °C 64
